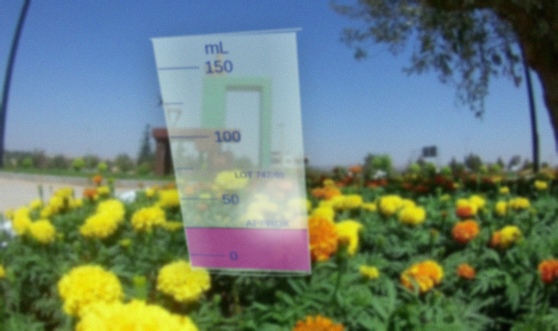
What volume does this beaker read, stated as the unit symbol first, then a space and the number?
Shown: mL 25
